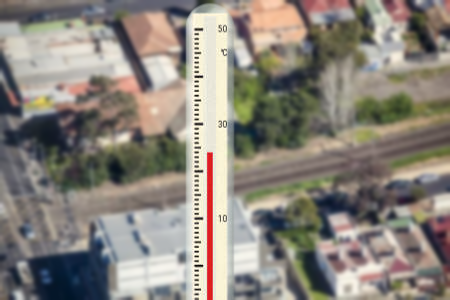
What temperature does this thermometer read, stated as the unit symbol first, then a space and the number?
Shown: °C 24
